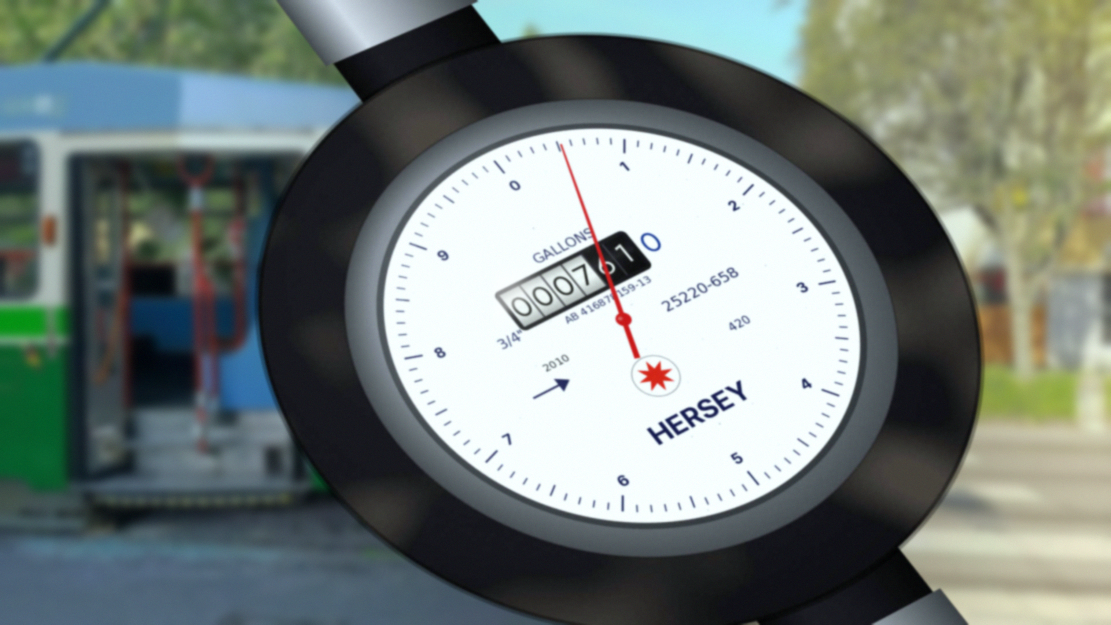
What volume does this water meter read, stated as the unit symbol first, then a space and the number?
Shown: gal 7610.5
